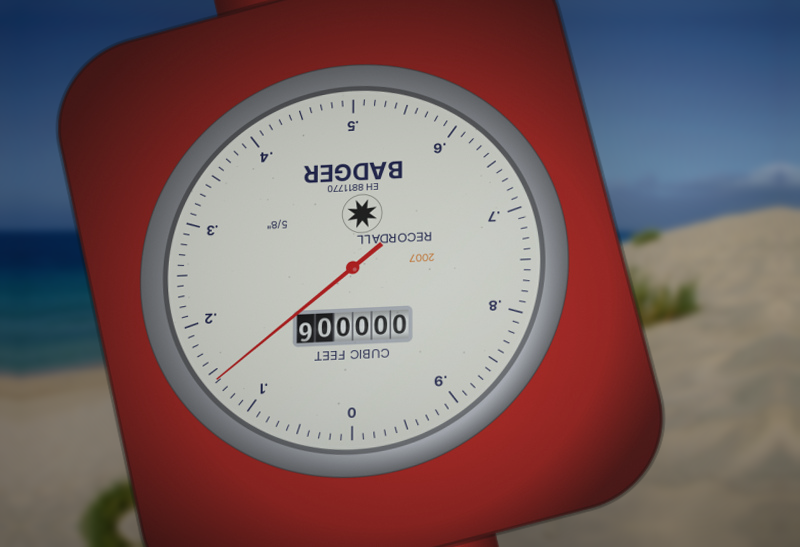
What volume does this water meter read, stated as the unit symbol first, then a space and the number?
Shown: ft³ 6.14
